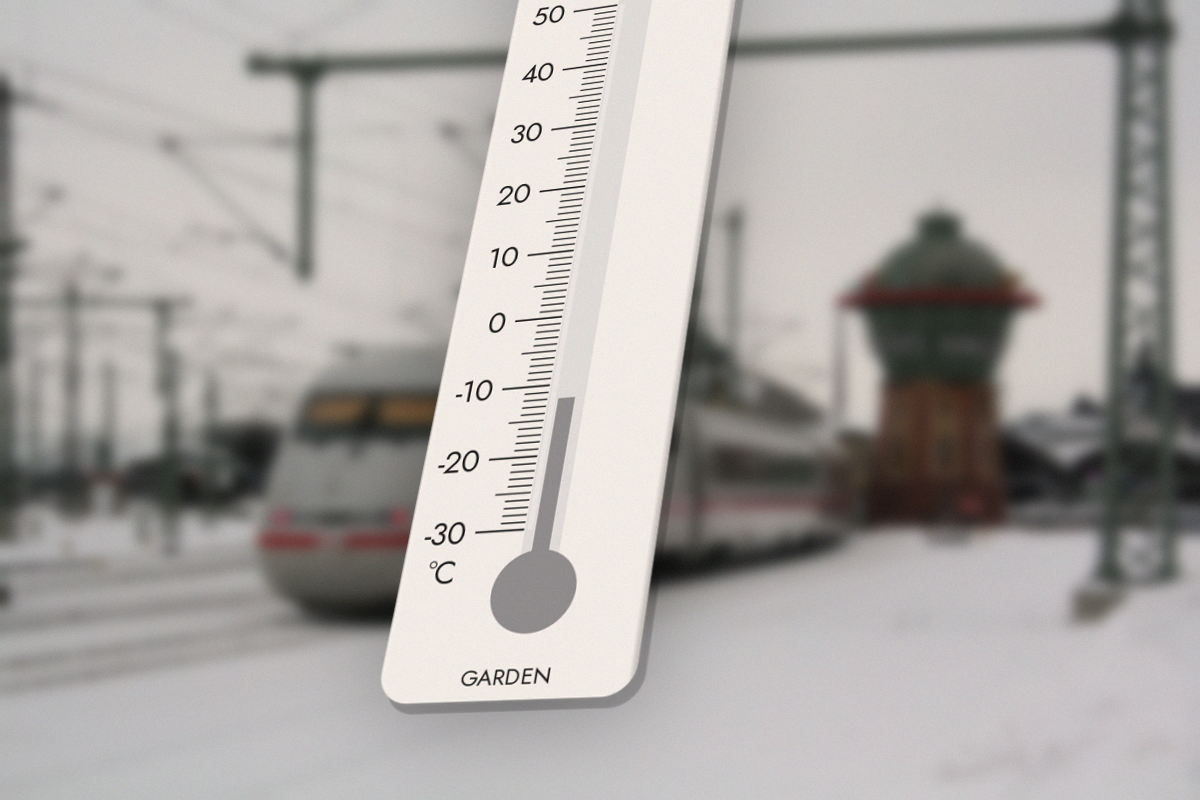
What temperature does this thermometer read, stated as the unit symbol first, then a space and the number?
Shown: °C -12
